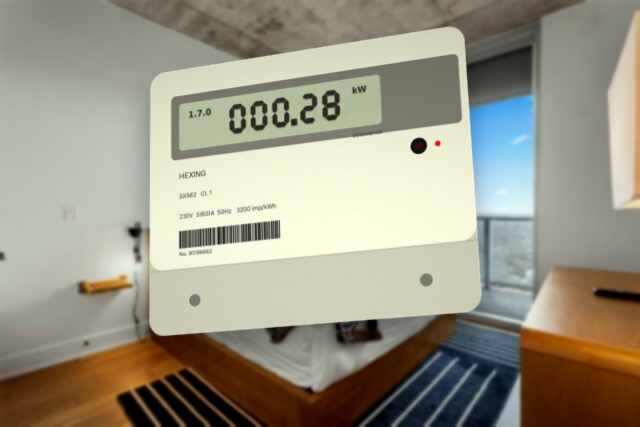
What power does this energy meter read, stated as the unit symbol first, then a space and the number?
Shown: kW 0.28
